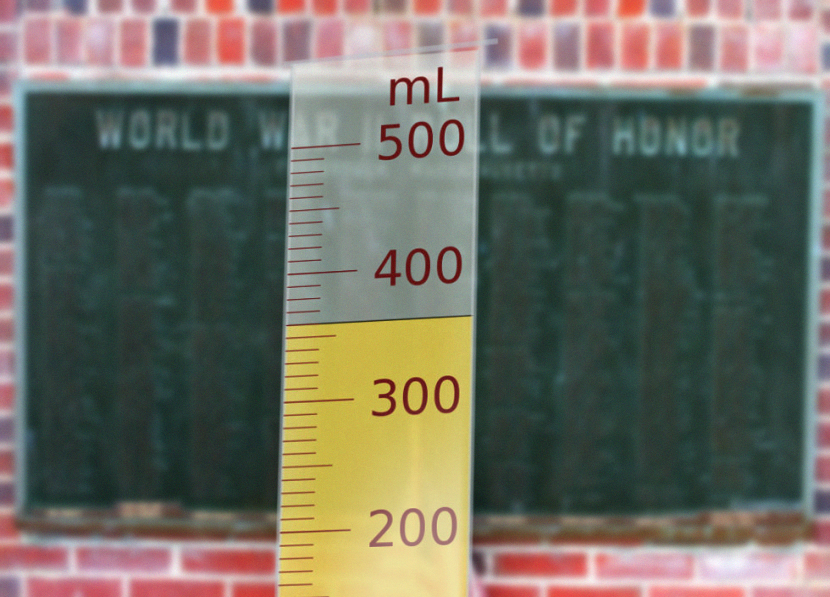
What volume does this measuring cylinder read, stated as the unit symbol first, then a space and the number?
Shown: mL 360
